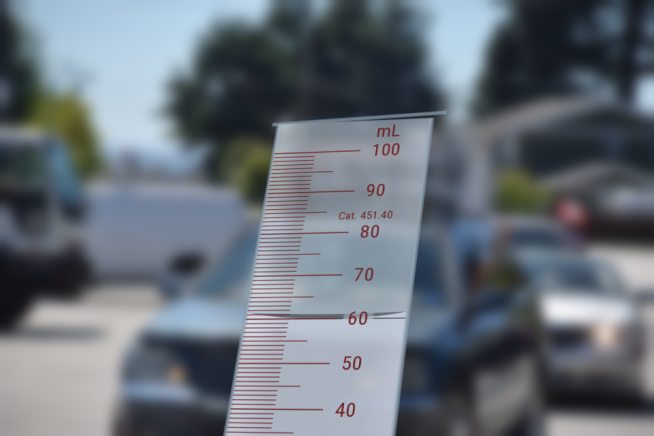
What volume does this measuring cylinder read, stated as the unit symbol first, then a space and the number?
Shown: mL 60
